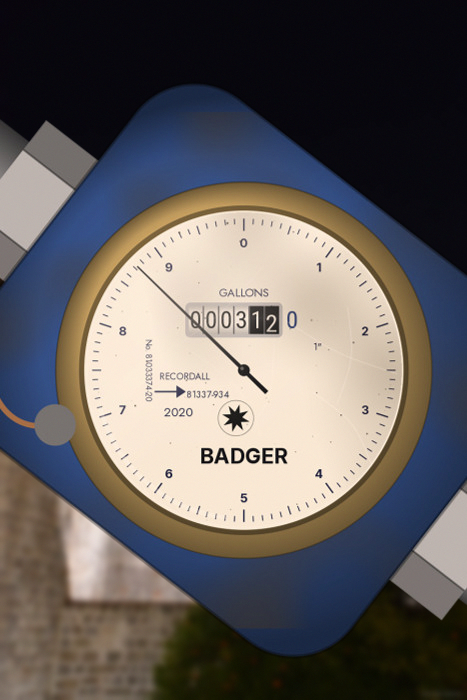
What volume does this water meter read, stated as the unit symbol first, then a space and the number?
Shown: gal 3118.7
